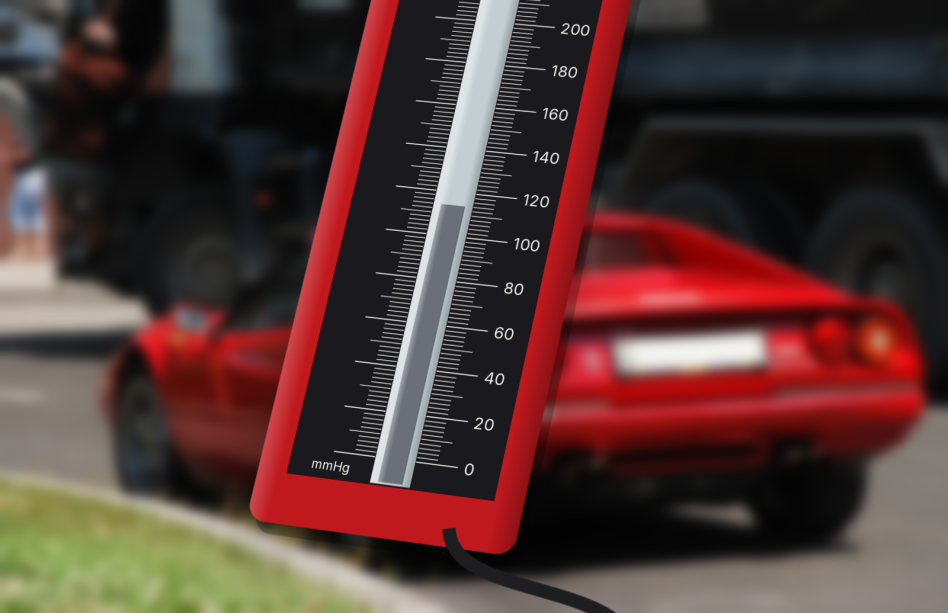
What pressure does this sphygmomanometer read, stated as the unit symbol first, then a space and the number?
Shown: mmHg 114
